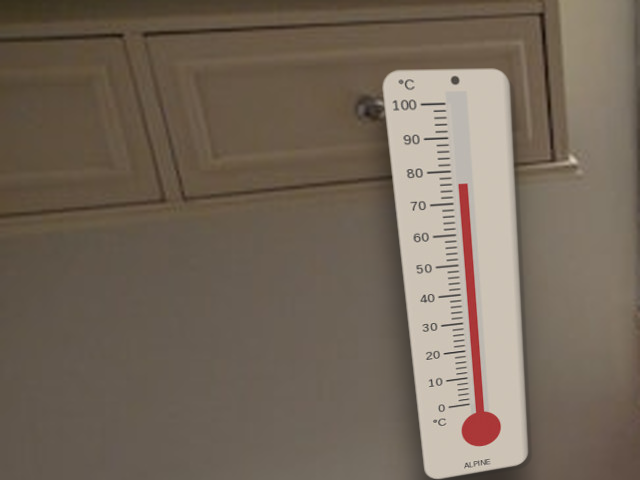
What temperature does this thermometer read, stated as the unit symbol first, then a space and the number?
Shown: °C 76
